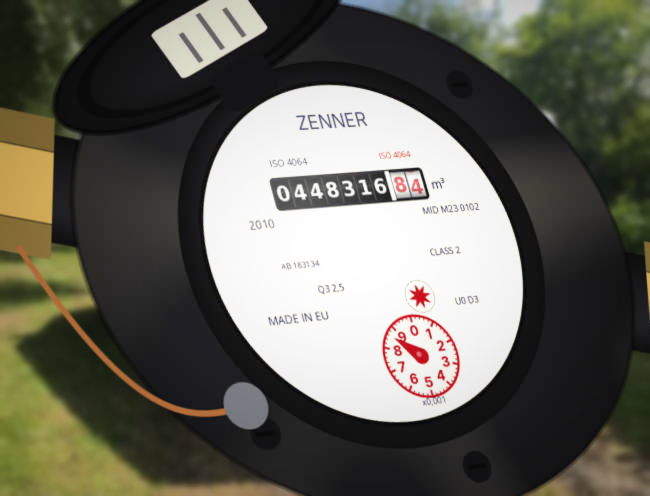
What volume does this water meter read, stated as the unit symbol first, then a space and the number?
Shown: m³ 448316.838
